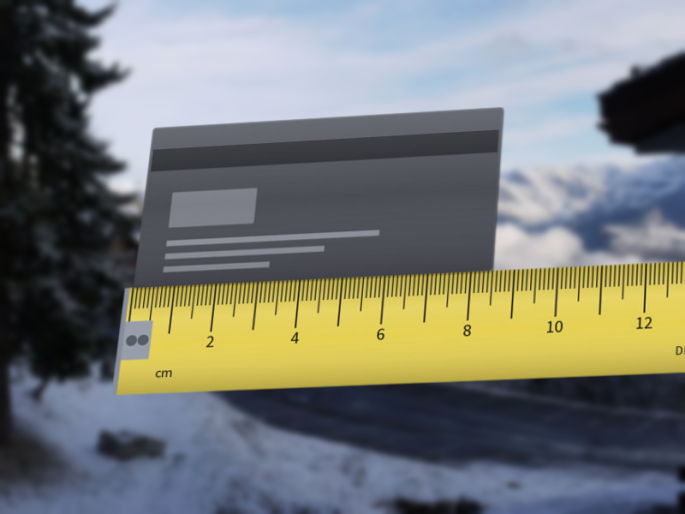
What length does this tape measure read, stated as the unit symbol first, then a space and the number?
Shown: cm 8.5
